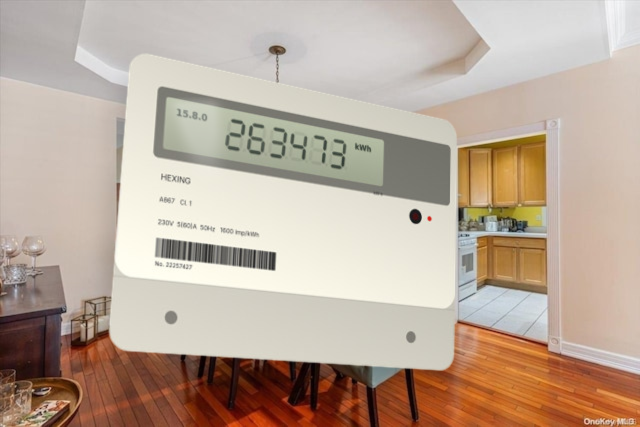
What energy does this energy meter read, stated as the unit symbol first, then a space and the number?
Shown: kWh 263473
